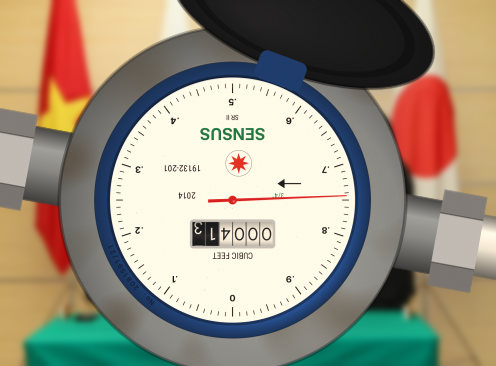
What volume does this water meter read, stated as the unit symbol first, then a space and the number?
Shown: ft³ 412.74
